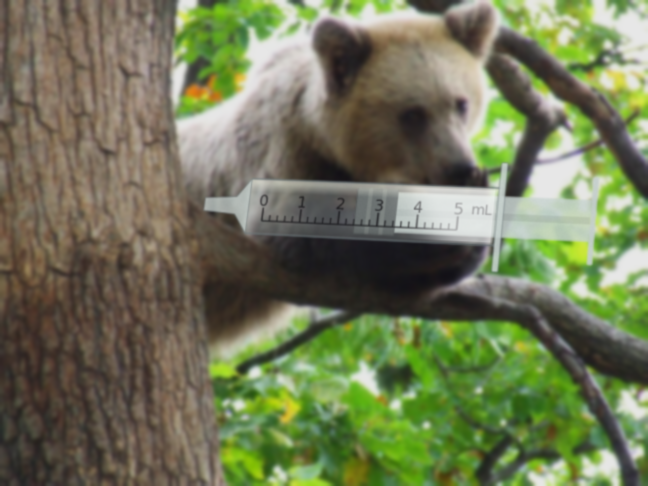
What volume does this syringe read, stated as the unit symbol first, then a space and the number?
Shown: mL 2.4
